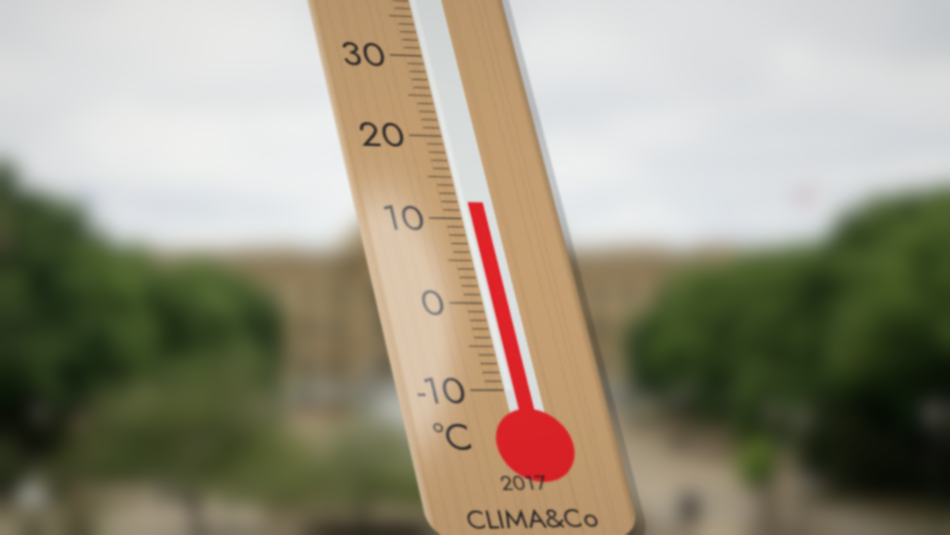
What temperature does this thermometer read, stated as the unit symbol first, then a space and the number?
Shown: °C 12
